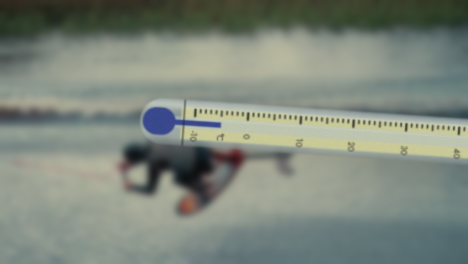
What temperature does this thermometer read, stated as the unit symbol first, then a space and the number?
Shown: °C -5
